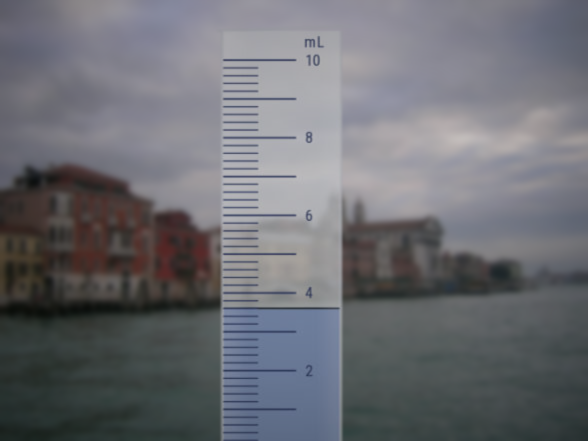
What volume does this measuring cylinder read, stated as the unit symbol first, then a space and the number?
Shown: mL 3.6
